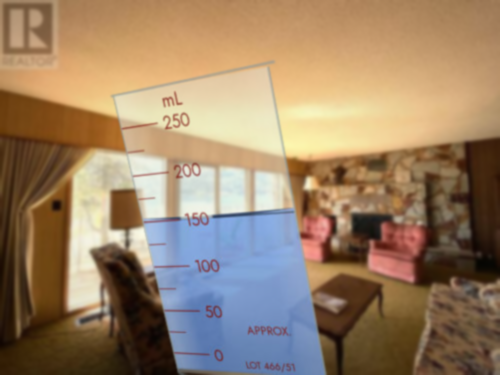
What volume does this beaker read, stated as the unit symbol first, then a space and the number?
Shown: mL 150
